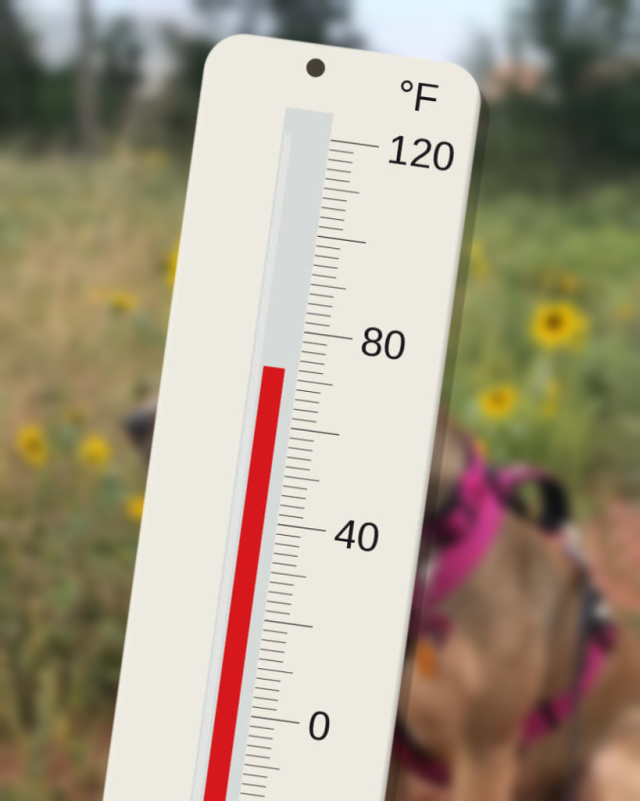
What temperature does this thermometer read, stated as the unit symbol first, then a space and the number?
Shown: °F 72
